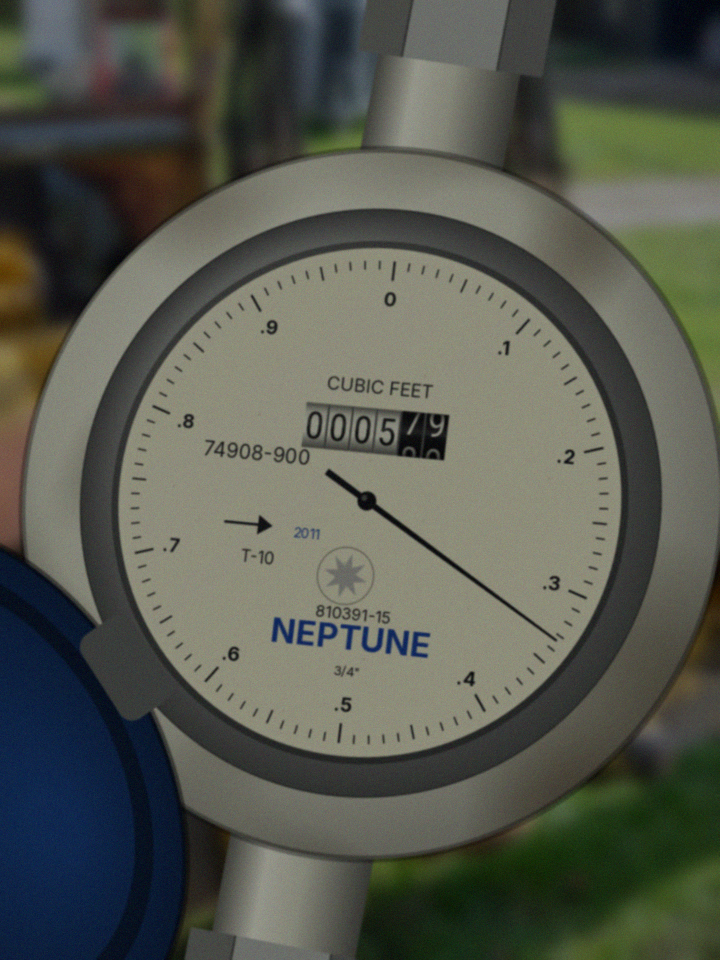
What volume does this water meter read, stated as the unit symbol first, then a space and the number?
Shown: ft³ 579.33
